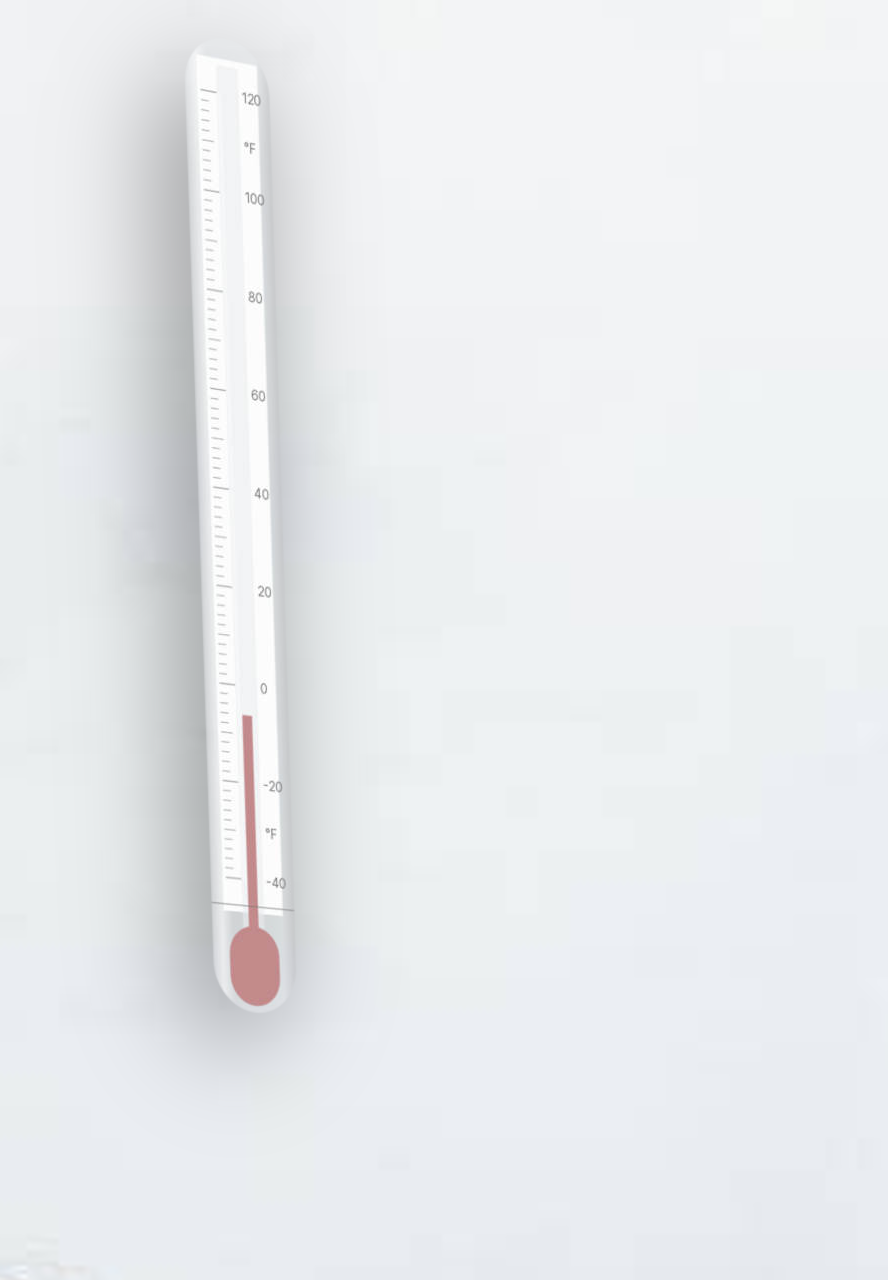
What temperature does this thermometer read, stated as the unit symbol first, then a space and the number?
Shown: °F -6
